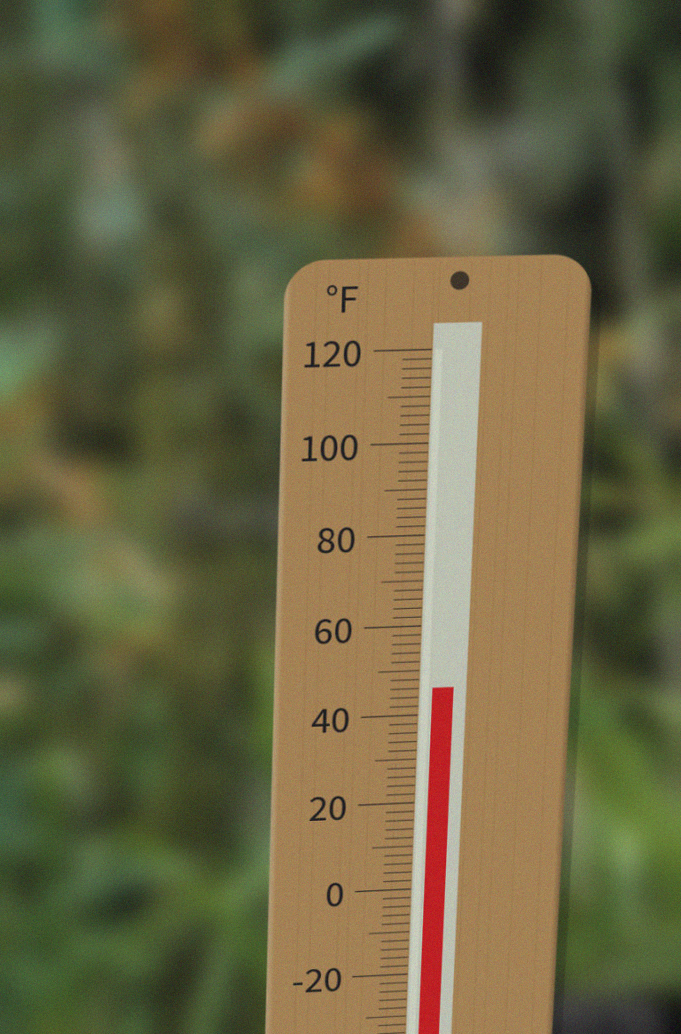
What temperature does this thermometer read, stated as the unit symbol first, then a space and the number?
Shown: °F 46
